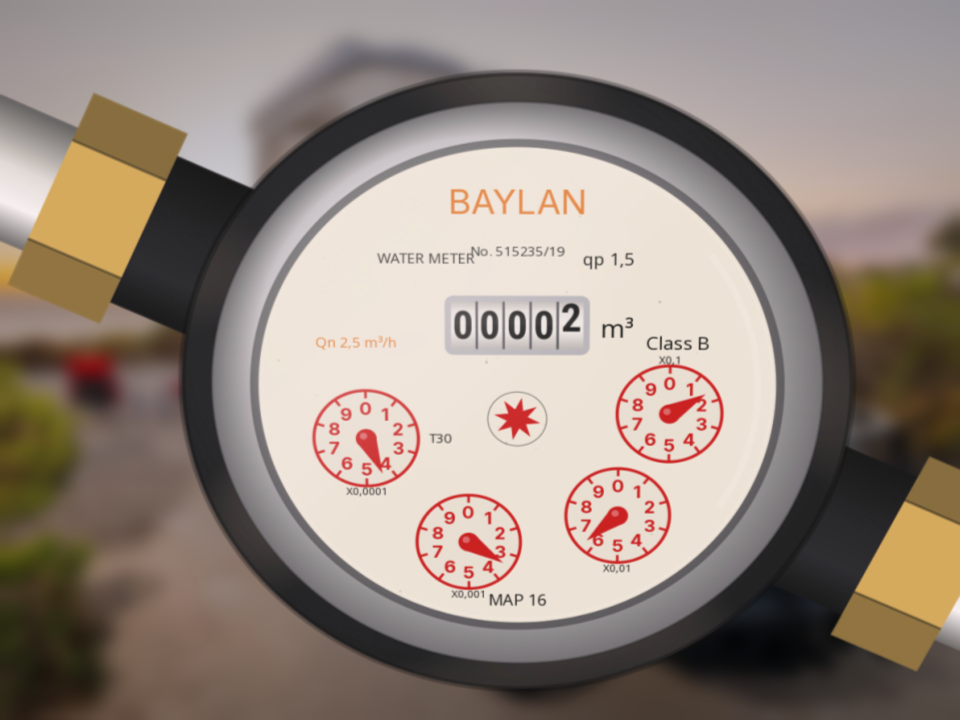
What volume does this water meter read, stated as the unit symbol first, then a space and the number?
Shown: m³ 2.1634
